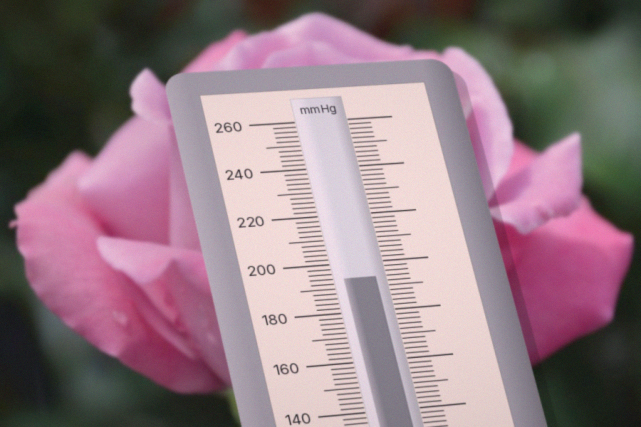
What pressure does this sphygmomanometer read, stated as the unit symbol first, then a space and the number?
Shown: mmHg 194
